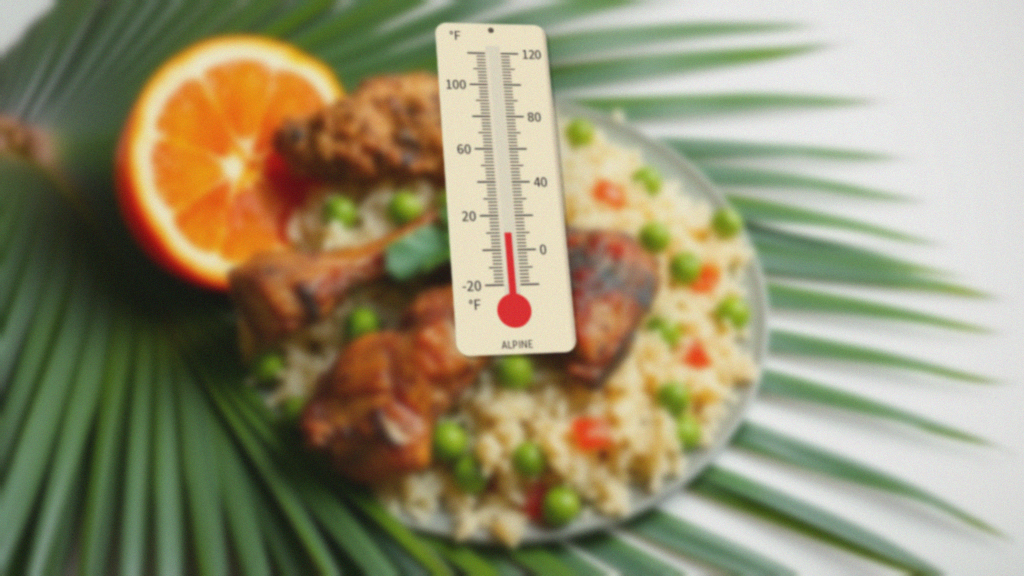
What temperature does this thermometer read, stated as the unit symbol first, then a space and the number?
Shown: °F 10
